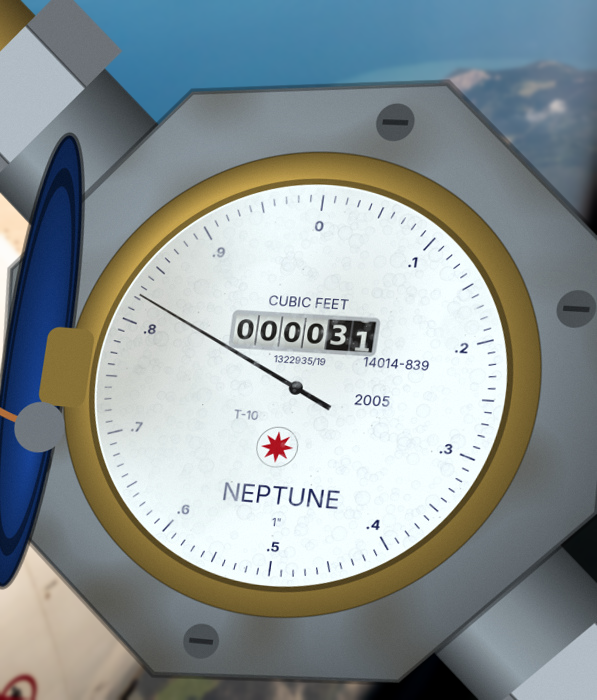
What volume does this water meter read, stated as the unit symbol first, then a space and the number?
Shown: ft³ 30.82
